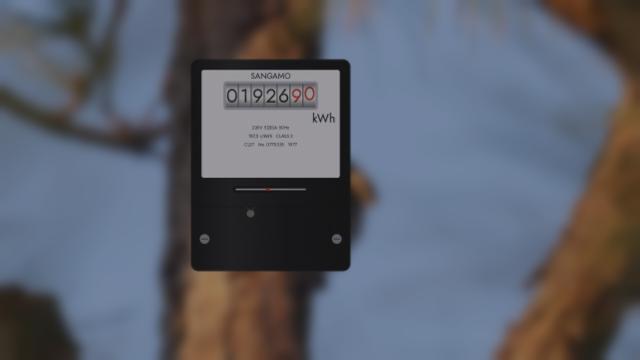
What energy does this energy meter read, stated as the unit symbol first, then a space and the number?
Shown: kWh 1926.90
